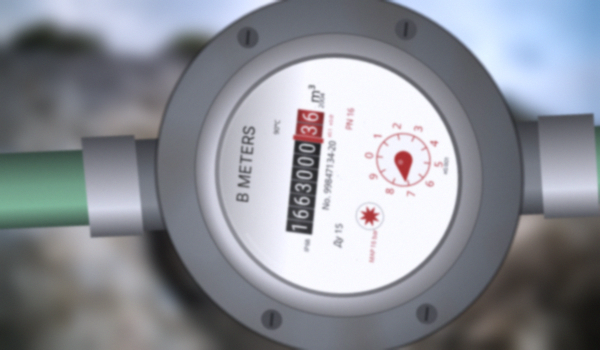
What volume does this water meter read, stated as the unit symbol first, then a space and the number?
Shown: m³ 1663000.367
